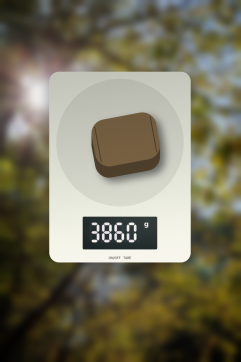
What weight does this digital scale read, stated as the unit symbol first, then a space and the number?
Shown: g 3860
